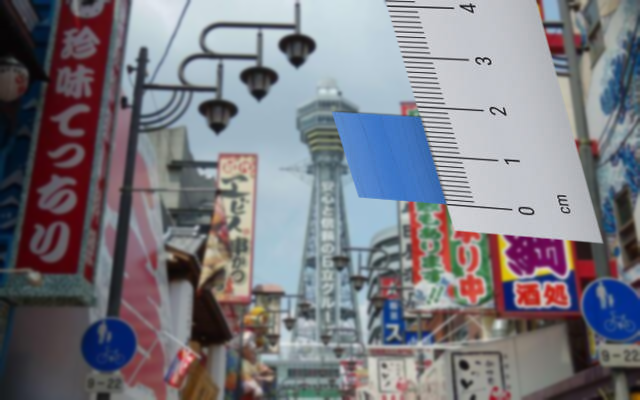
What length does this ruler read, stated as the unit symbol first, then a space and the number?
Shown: cm 1.8
